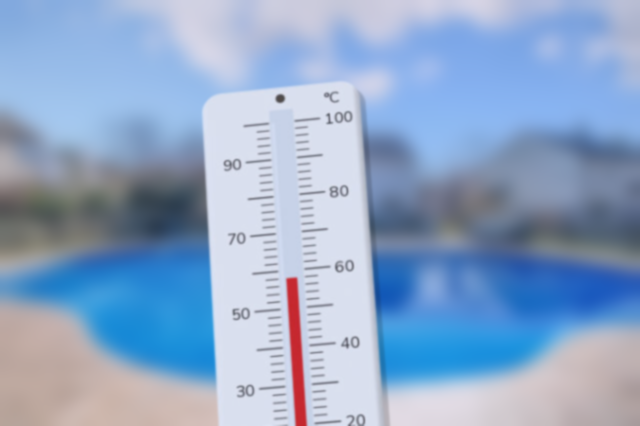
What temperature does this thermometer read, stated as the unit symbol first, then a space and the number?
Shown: °C 58
